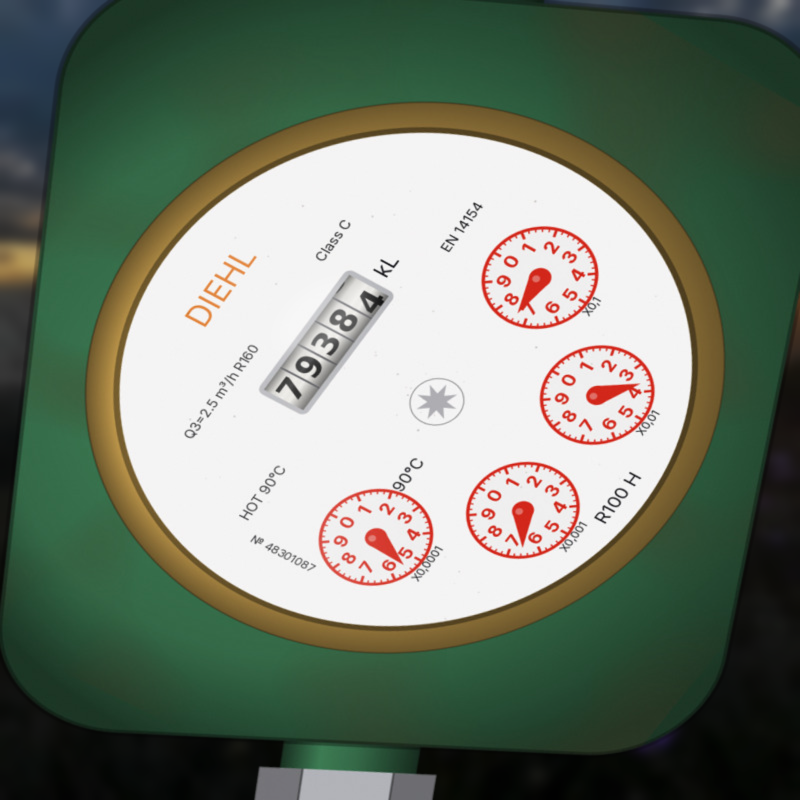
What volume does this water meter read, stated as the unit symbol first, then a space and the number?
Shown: kL 79383.7365
